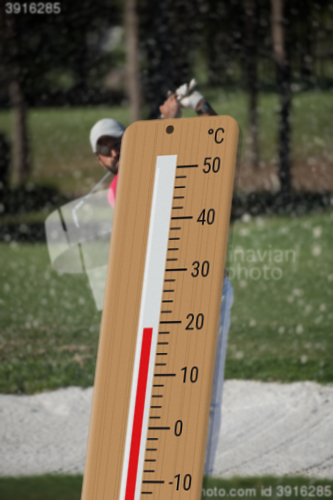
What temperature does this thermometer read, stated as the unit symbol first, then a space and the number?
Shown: °C 19
